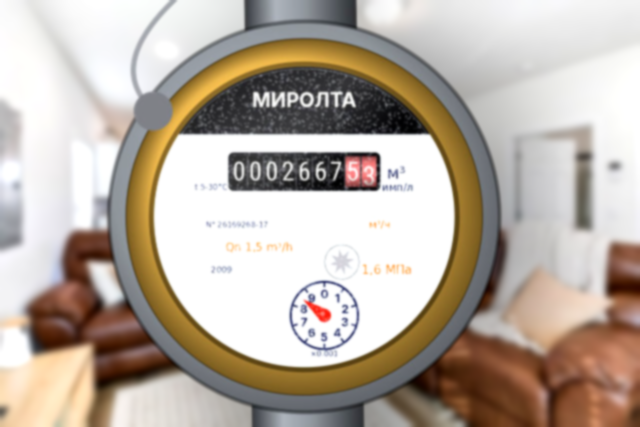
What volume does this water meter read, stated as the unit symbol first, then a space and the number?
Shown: m³ 2667.528
